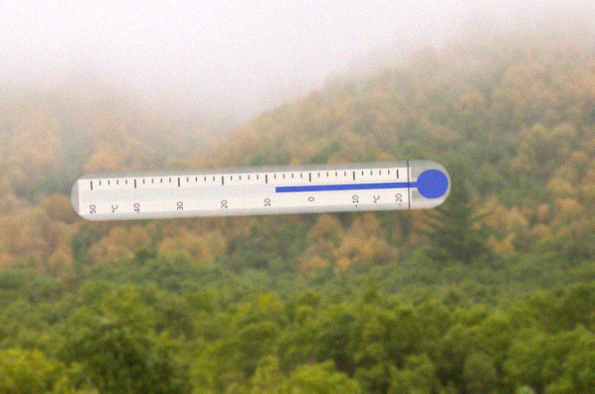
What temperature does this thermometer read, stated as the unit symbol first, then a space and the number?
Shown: °C 8
